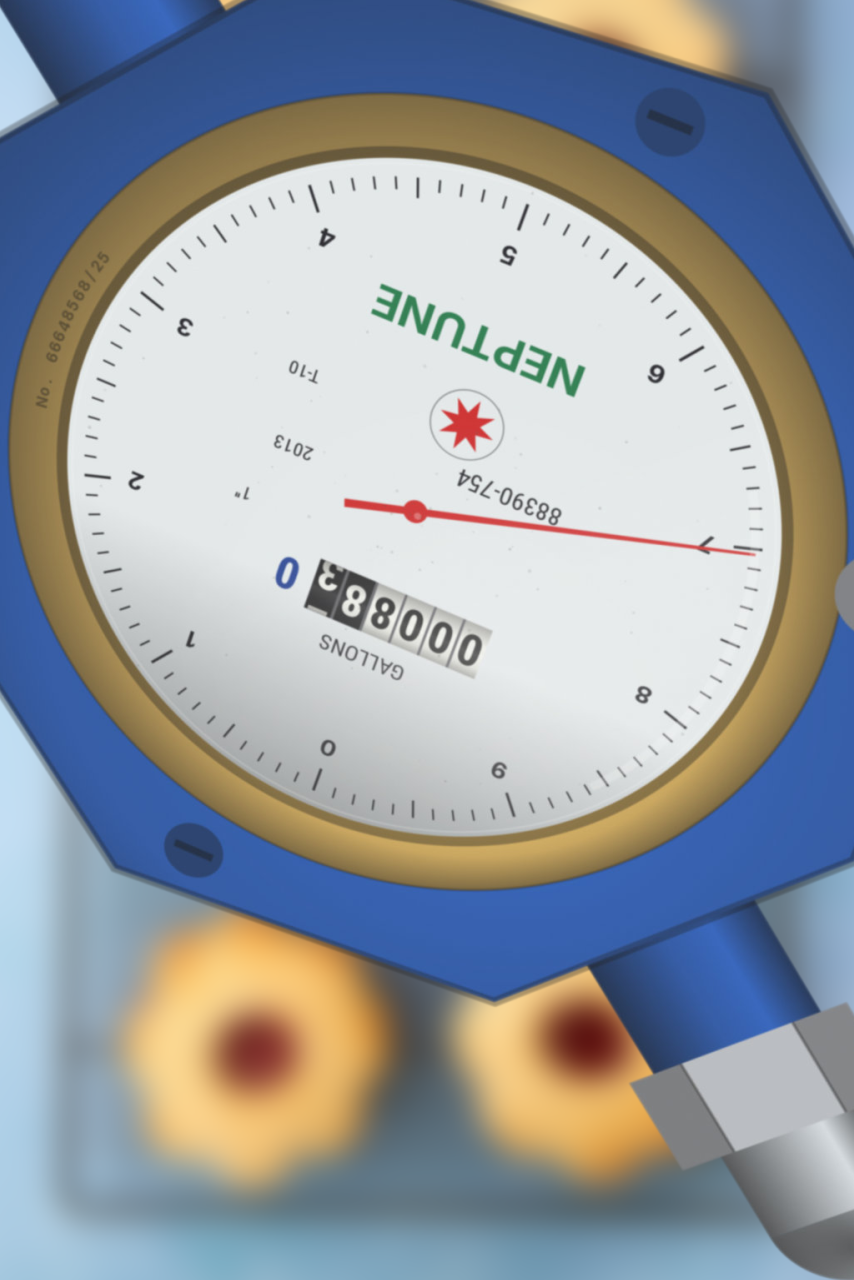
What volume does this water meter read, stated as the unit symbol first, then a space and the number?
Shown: gal 8827.0
